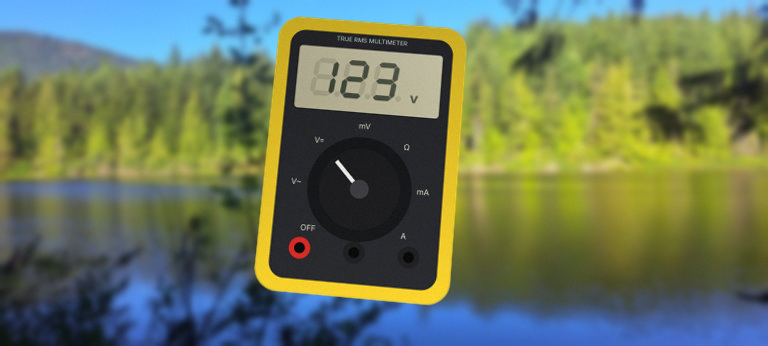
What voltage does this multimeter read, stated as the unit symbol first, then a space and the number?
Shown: V 123
